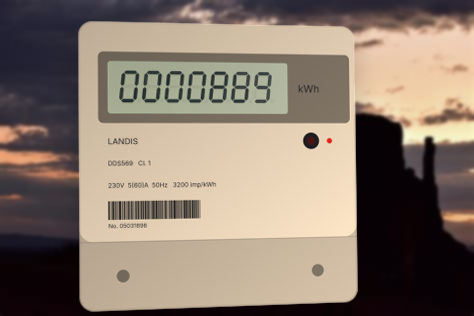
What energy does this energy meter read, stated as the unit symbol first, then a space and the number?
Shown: kWh 889
